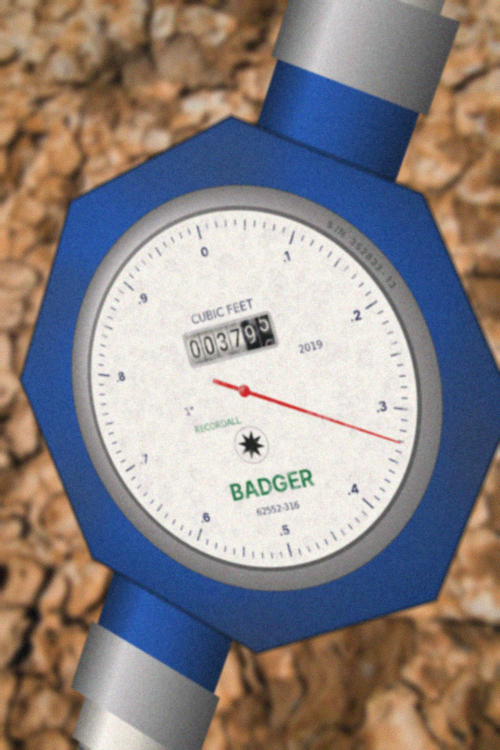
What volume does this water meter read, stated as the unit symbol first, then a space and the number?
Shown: ft³ 3795.33
